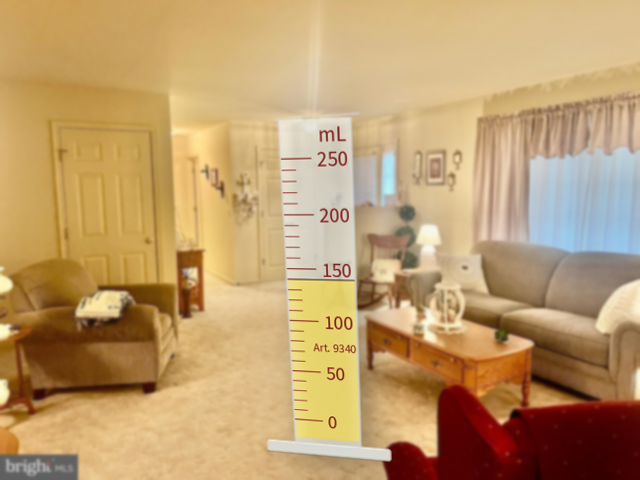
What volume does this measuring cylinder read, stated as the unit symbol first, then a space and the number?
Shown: mL 140
